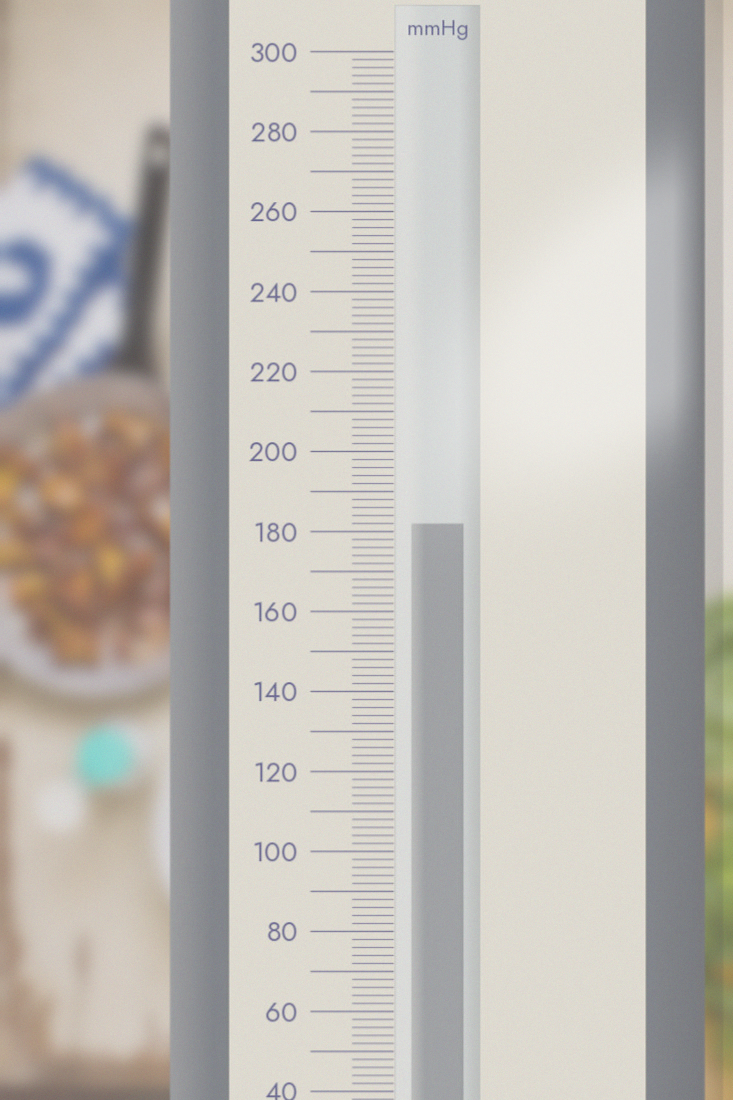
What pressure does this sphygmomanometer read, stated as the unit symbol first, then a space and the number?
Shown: mmHg 182
